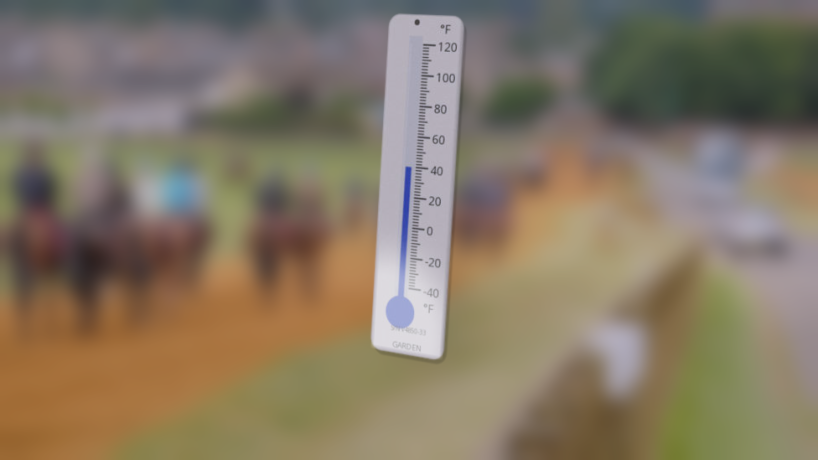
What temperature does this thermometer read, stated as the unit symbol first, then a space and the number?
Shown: °F 40
